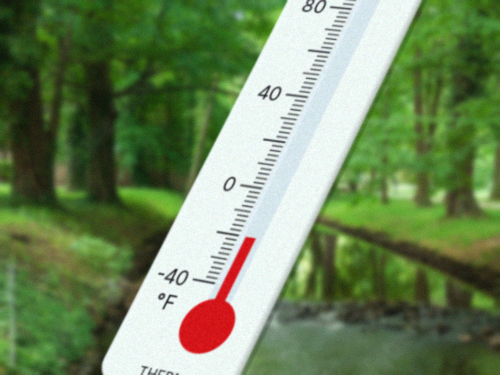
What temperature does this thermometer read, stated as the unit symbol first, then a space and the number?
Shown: °F -20
